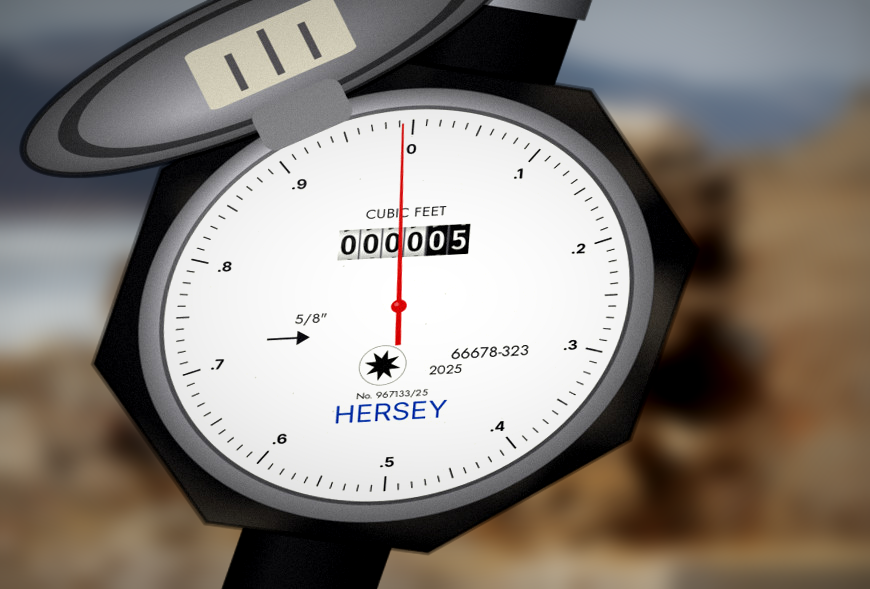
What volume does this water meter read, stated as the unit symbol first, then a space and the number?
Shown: ft³ 4.99
